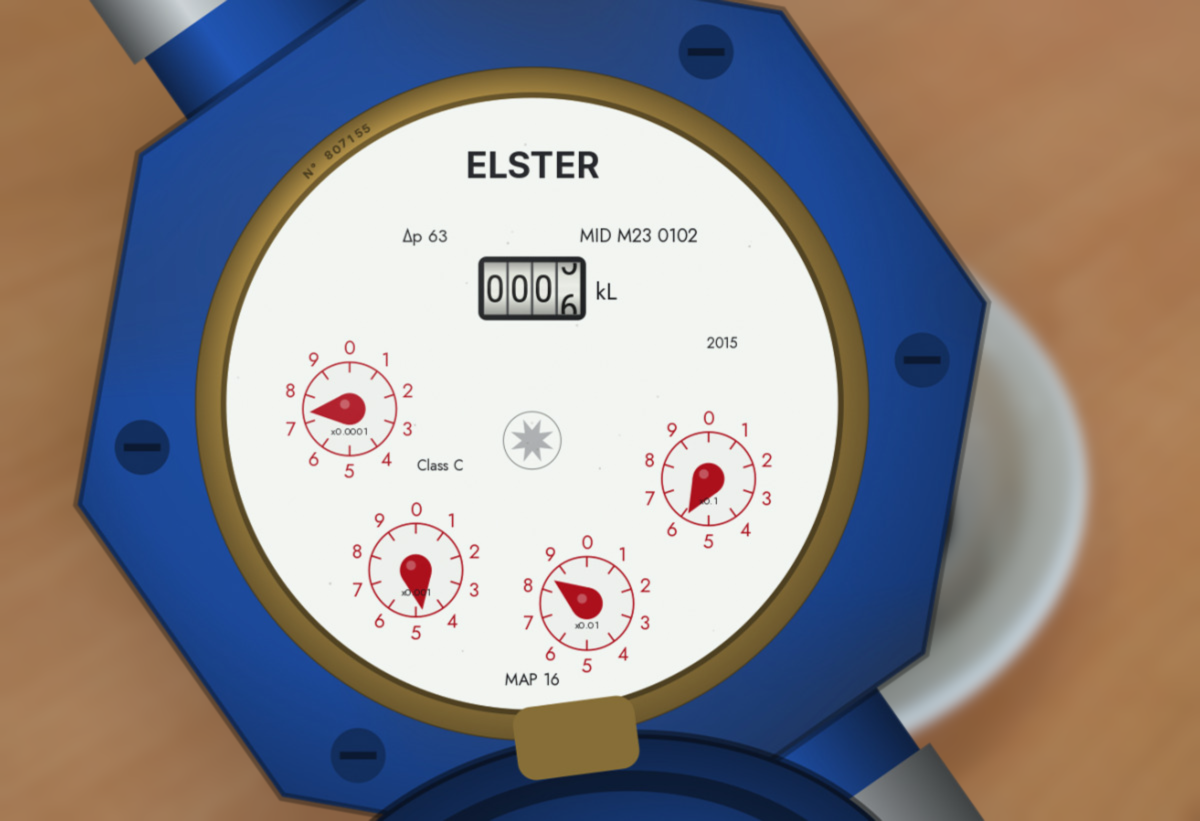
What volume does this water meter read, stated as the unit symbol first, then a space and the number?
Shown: kL 5.5847
